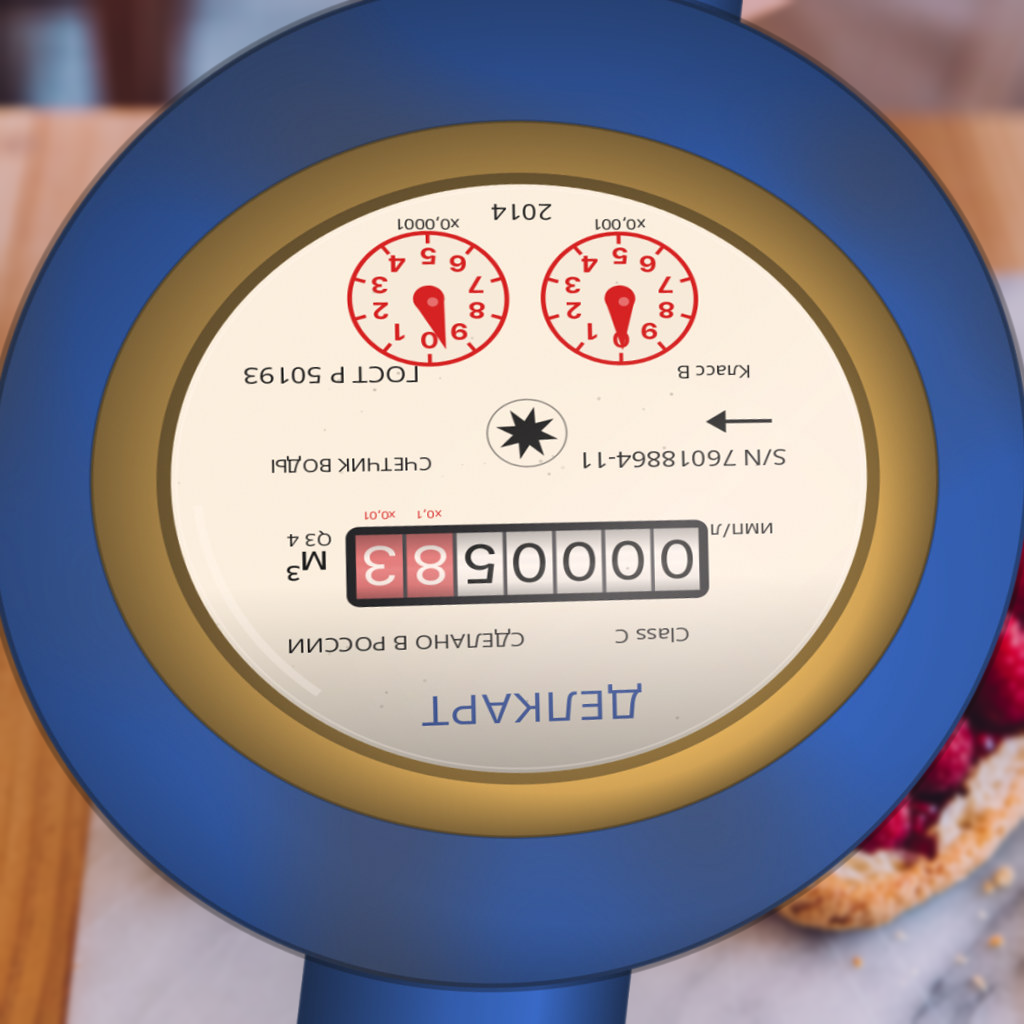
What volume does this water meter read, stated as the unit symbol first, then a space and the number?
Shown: m³ 5.8299
